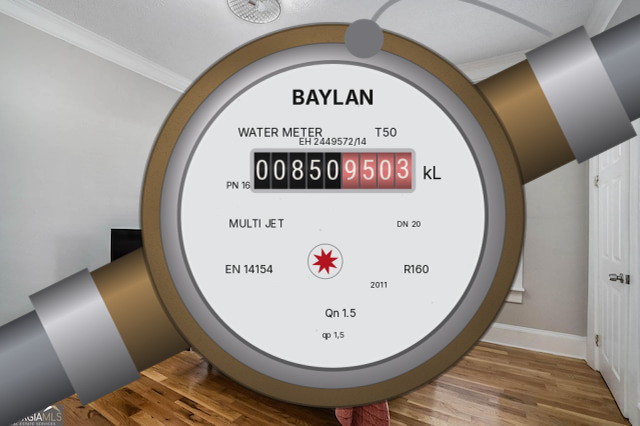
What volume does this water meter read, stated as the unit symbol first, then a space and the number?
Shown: kL 850.9503
